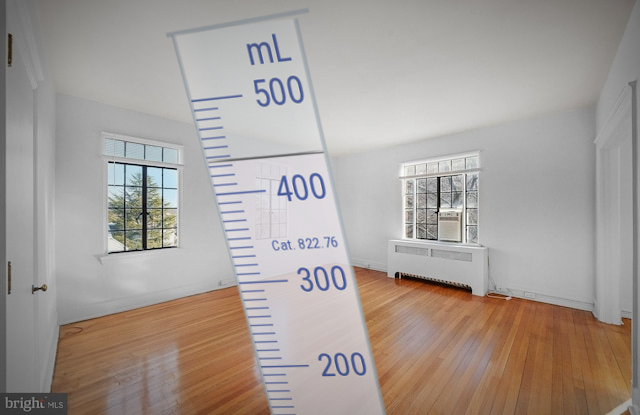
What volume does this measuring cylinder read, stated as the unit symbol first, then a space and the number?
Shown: mL 435
